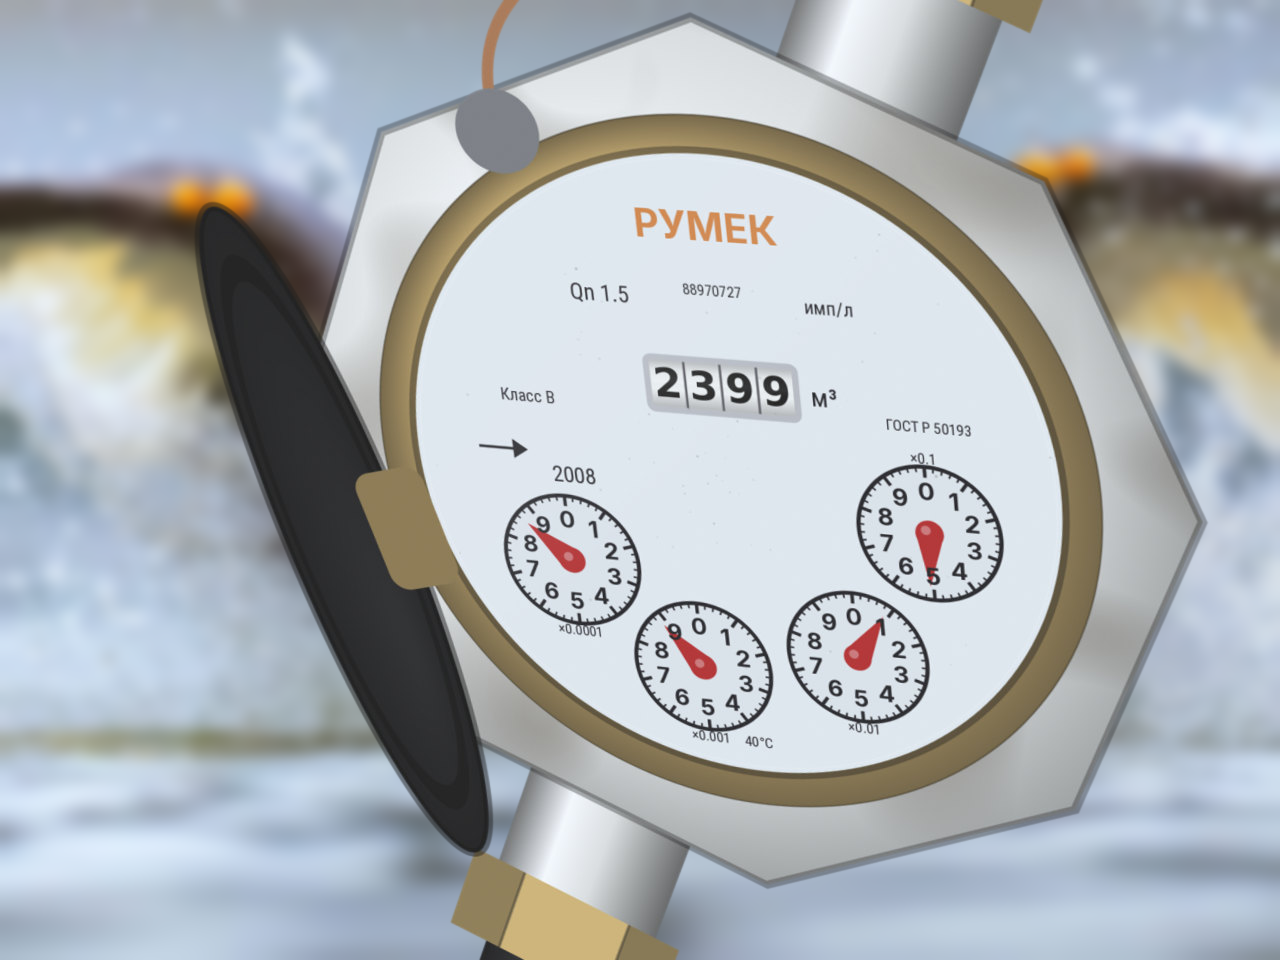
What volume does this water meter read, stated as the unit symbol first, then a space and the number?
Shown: m³ 2399.5088
